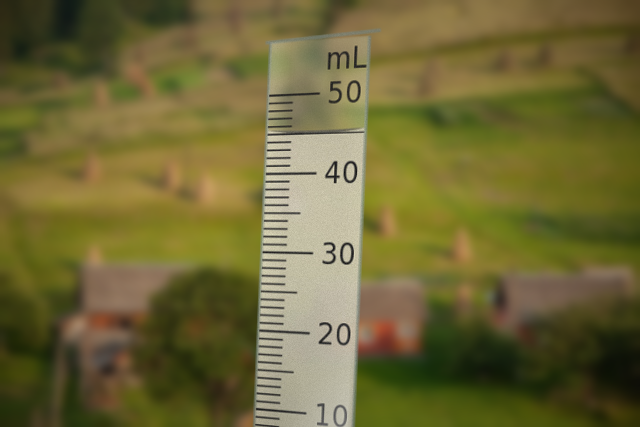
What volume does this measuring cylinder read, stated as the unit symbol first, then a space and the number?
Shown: mL 45
